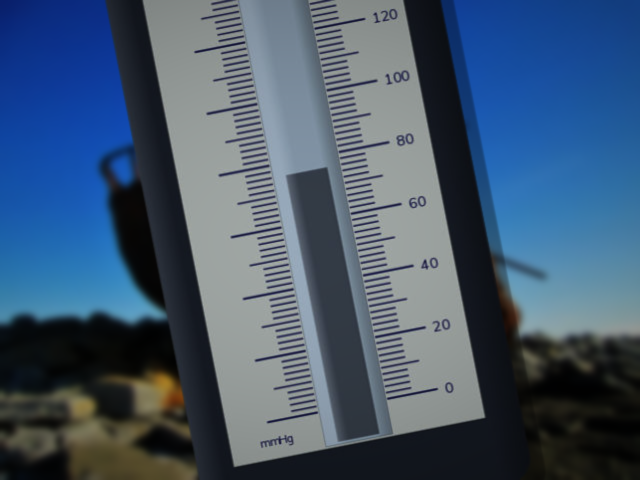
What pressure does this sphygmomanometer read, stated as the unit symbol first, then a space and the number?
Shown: mmHg 76
